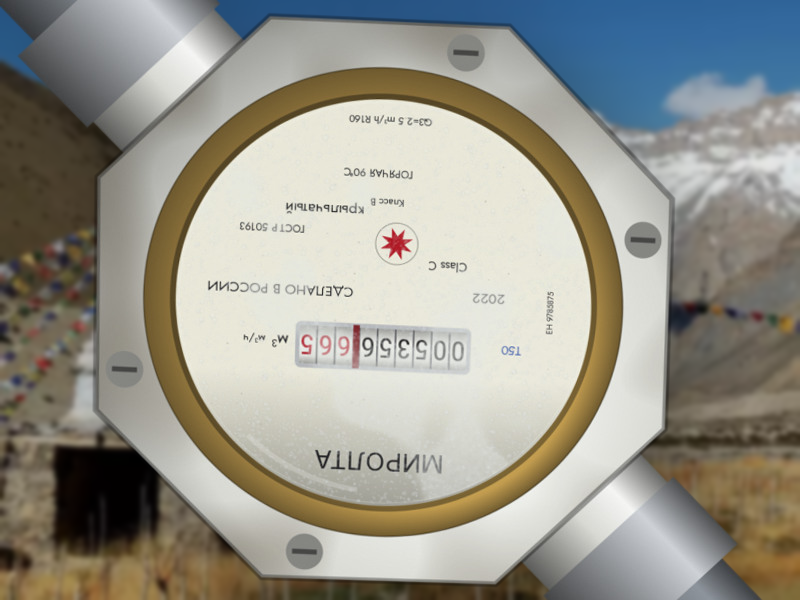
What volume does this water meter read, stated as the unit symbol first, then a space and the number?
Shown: m³ 5356.665
